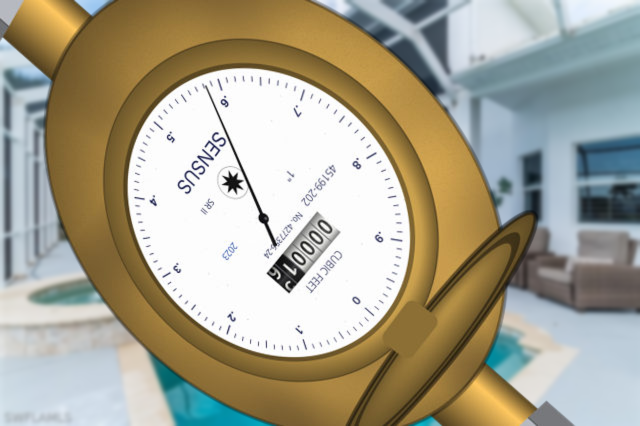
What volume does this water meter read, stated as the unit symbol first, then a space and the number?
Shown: ft³ 15.58
